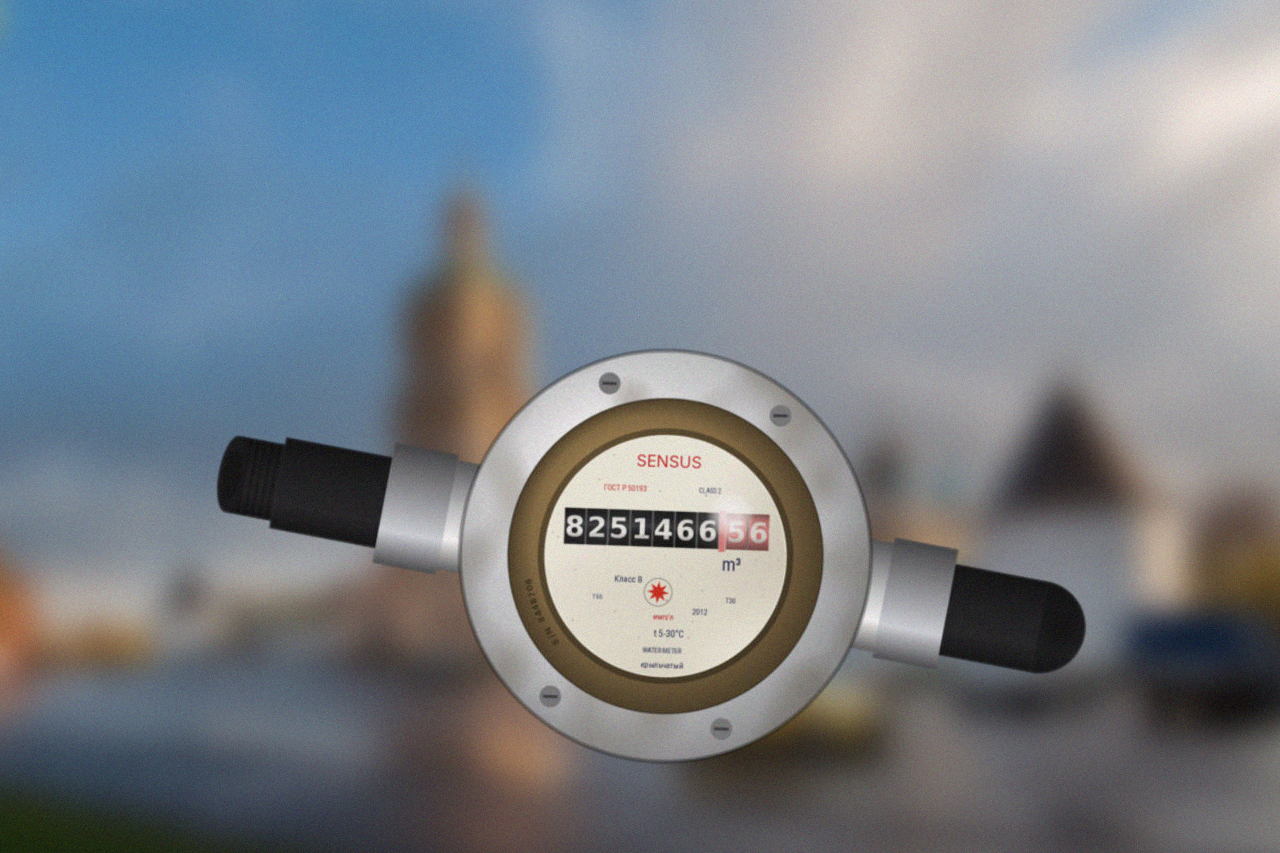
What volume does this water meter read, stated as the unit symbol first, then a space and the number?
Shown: m³ 8251466.56
